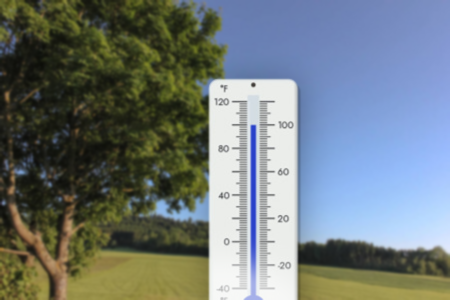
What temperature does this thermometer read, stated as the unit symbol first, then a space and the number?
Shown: °F 100
